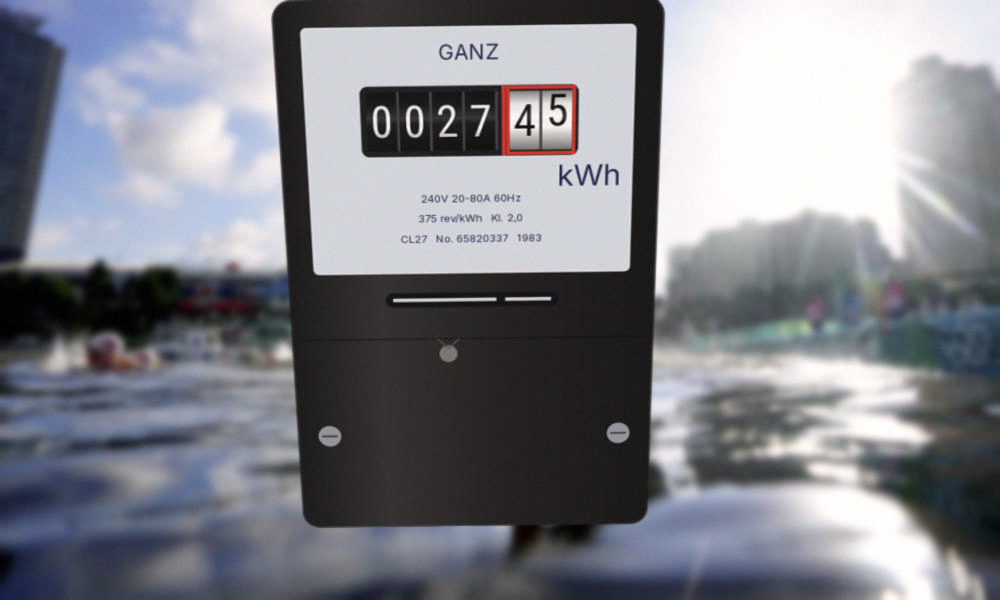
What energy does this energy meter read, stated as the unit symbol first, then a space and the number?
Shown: kWh 27.45
